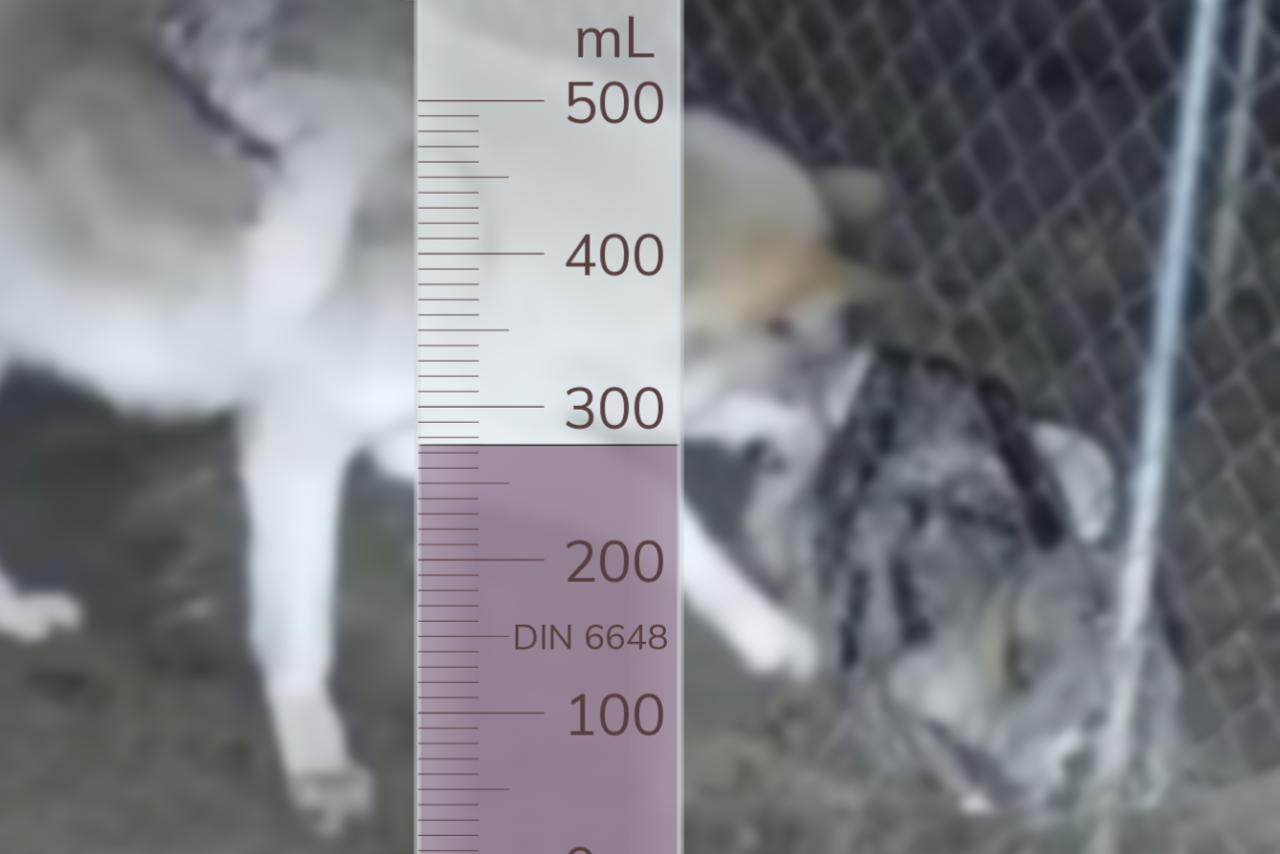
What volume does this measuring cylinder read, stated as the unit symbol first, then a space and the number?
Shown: mL 275
